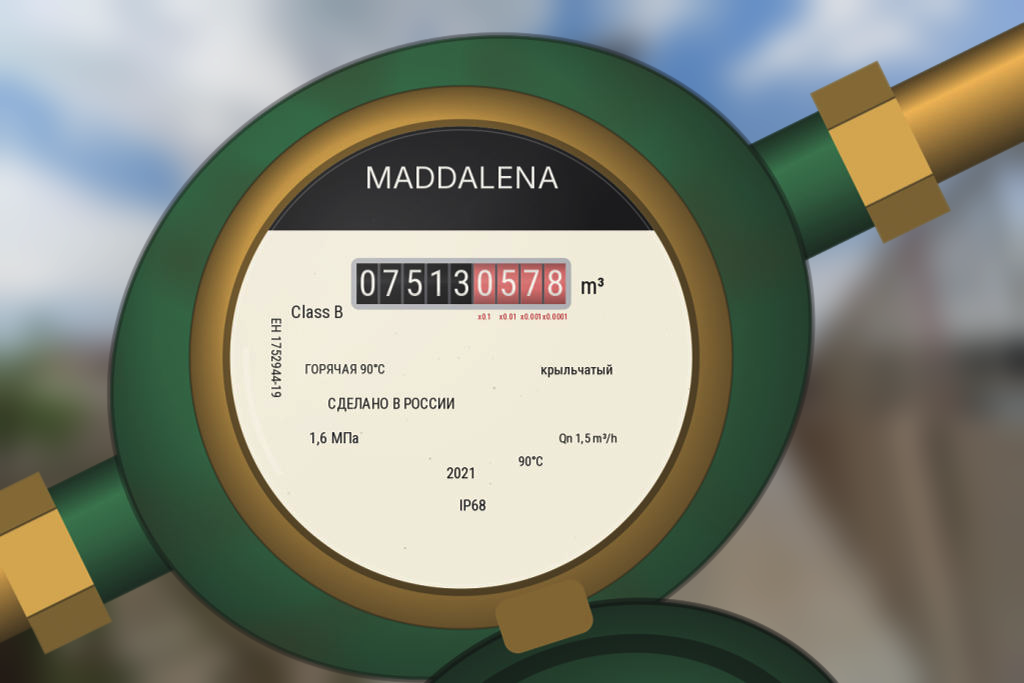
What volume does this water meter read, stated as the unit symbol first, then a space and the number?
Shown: m³ 7513.0578
